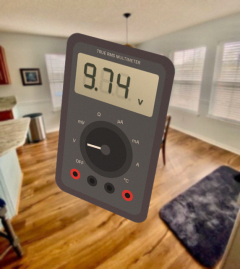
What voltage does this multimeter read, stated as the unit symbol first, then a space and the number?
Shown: V 9.74
